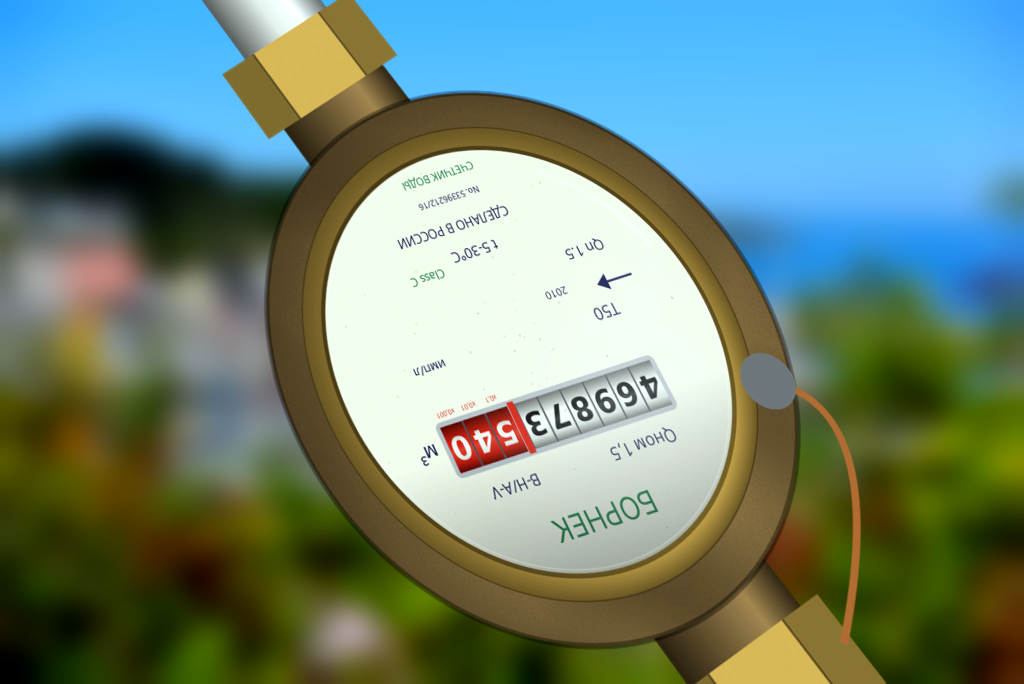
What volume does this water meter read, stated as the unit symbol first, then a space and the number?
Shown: m³ 469873.540
